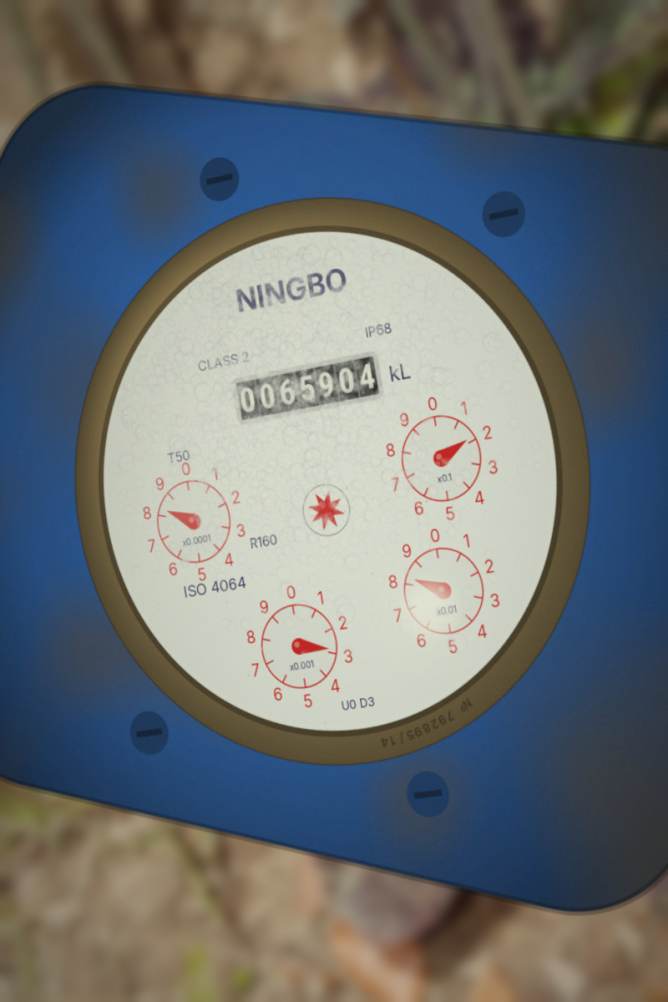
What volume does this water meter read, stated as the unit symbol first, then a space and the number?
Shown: kL 65904.1828
